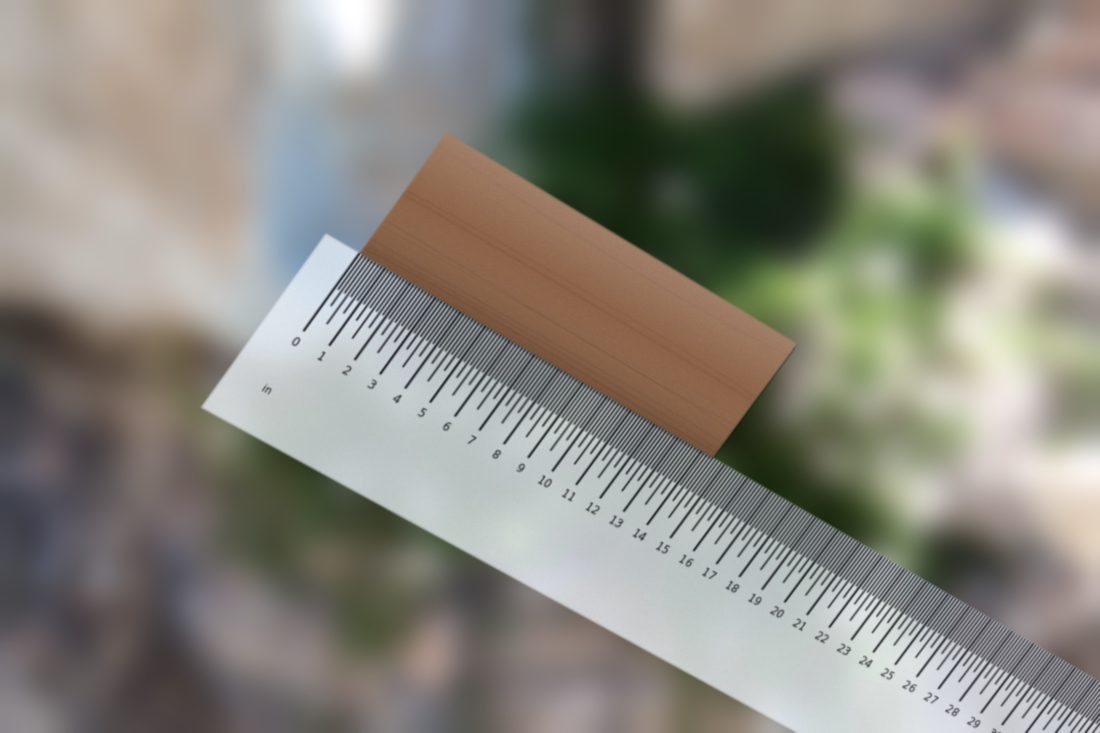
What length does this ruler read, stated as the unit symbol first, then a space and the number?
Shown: in 14.5
